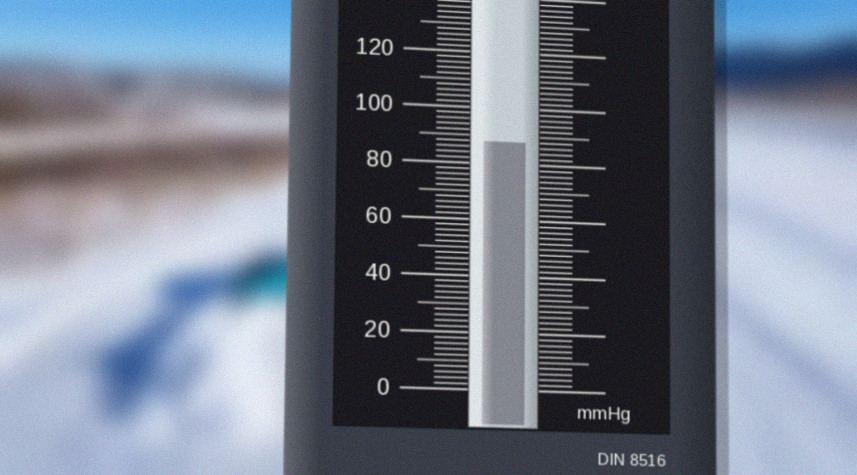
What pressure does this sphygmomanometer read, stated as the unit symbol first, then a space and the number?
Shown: mmHg 88
